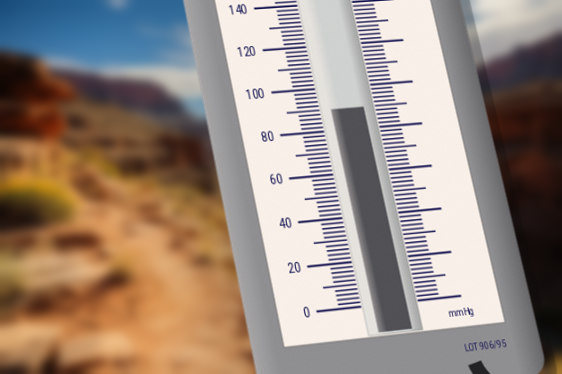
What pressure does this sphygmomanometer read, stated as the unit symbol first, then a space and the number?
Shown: mmHg 90
